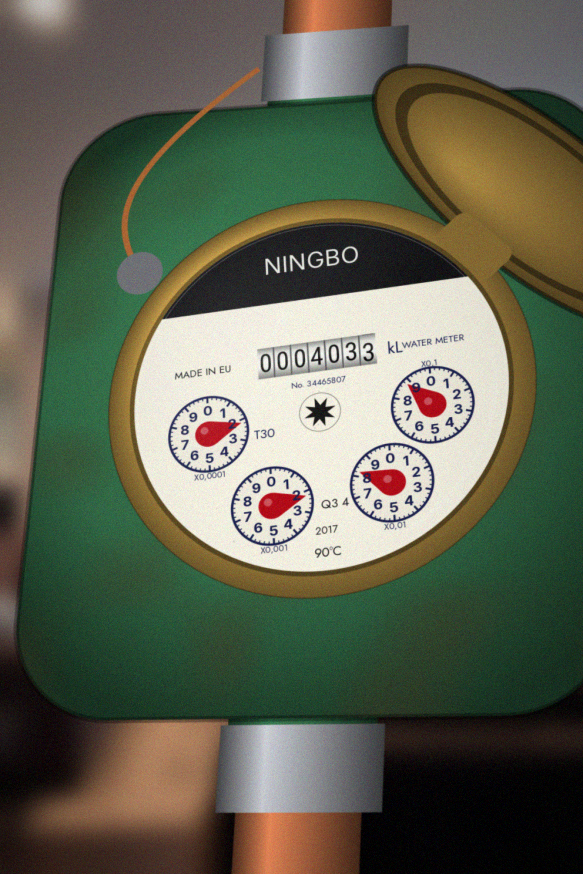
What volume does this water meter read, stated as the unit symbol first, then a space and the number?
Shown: kL 4032.8822
